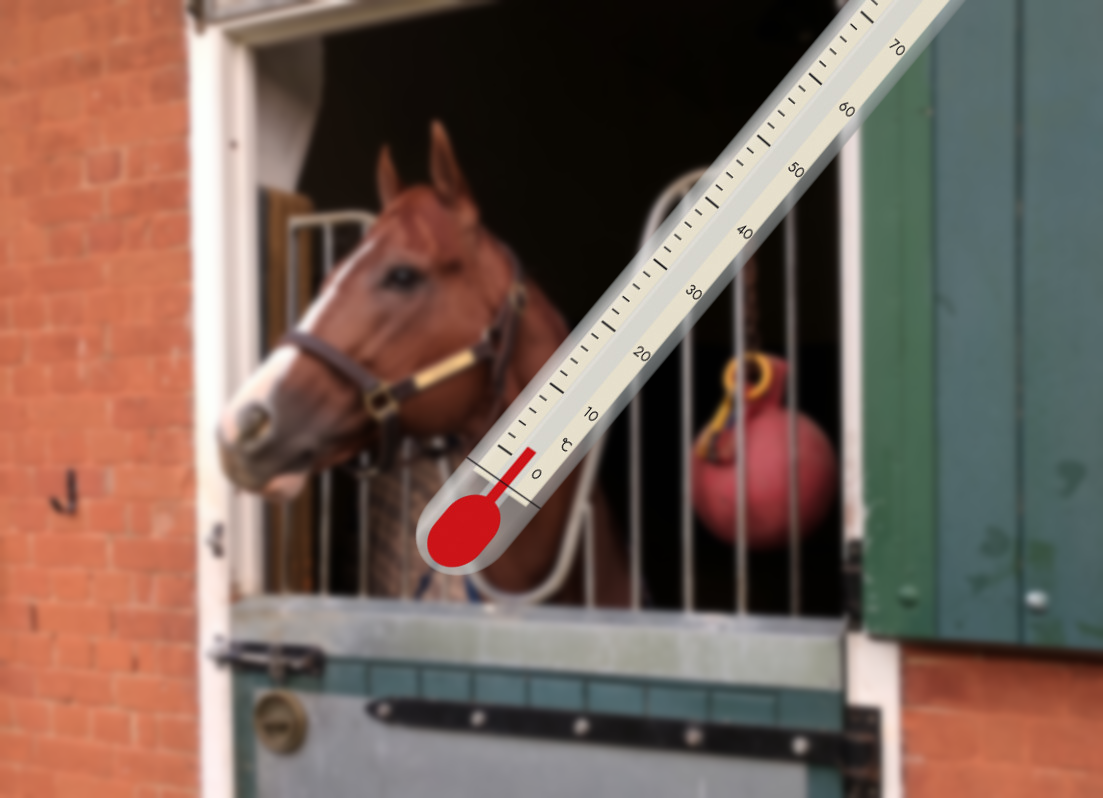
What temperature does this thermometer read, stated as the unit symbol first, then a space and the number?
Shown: °C 2
